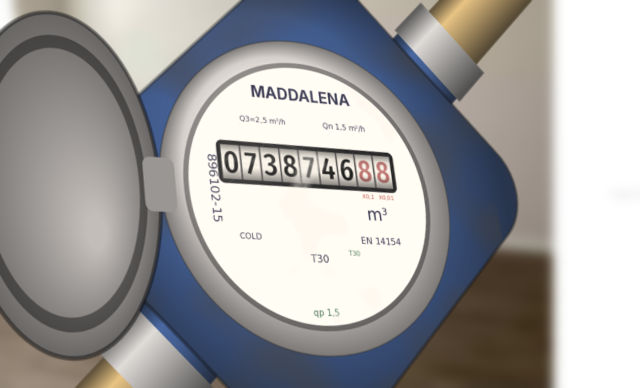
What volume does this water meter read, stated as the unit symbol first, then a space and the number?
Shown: m³ 738746.88
